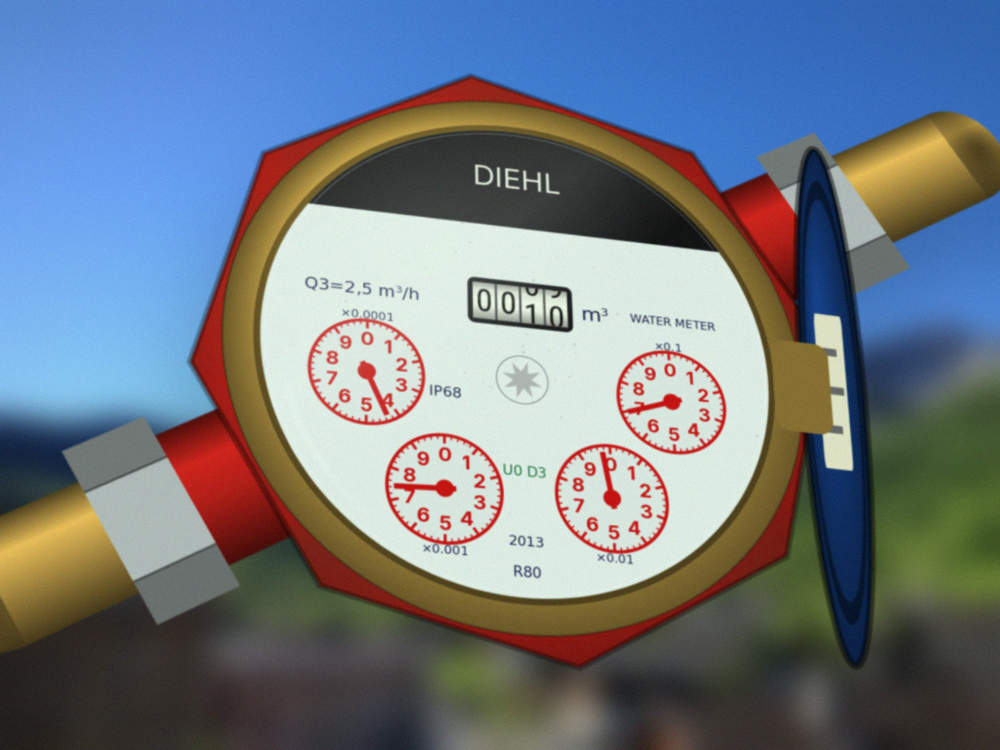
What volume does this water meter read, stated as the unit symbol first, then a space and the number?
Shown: m³ 9.6974
